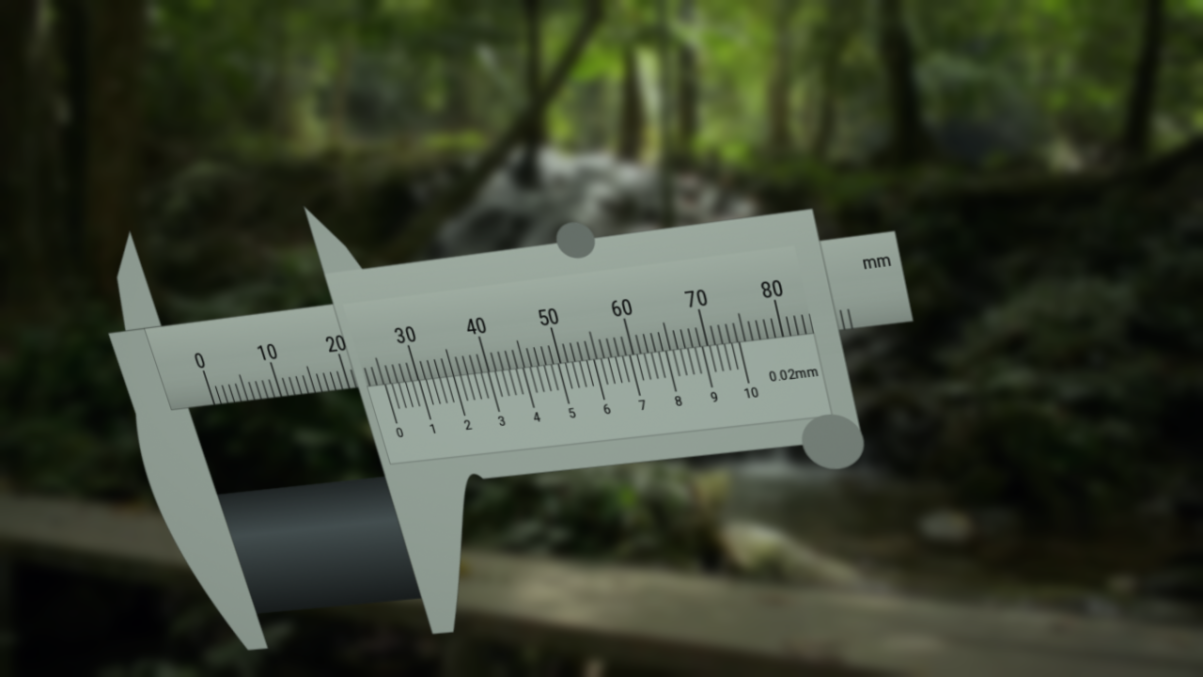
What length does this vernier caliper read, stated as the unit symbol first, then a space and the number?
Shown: mm 25.2
